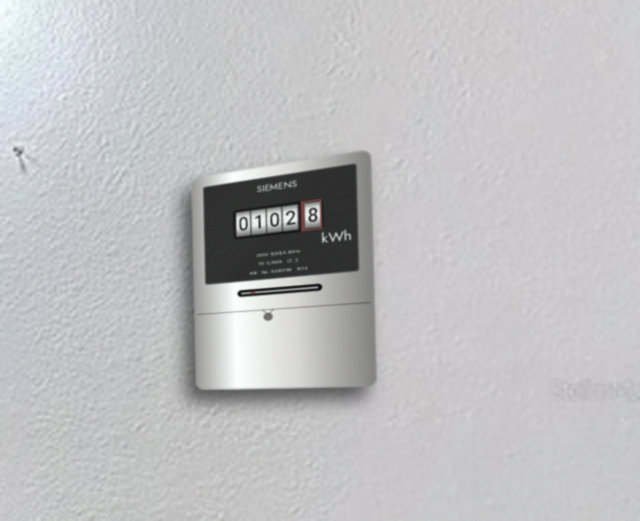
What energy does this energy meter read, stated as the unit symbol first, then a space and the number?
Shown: kWh 102.8
